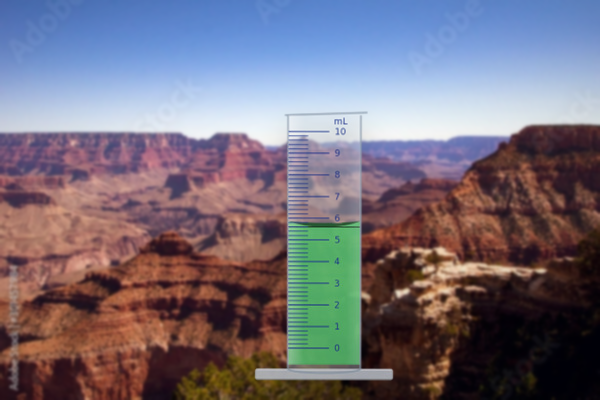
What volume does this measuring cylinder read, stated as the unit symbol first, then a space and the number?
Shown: mL 5.6
